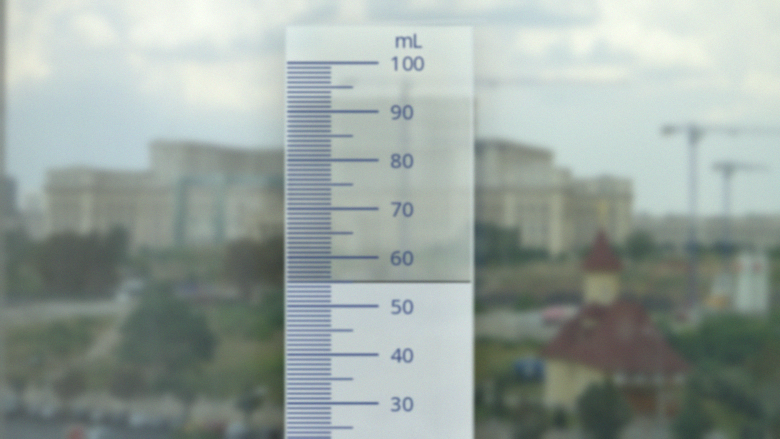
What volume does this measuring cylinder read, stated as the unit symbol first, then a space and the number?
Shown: mL 55
